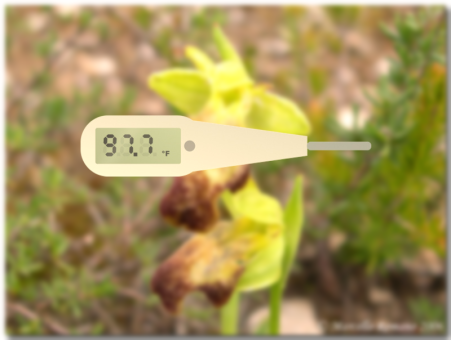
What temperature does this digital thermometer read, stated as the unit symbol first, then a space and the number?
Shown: °F 97.7
